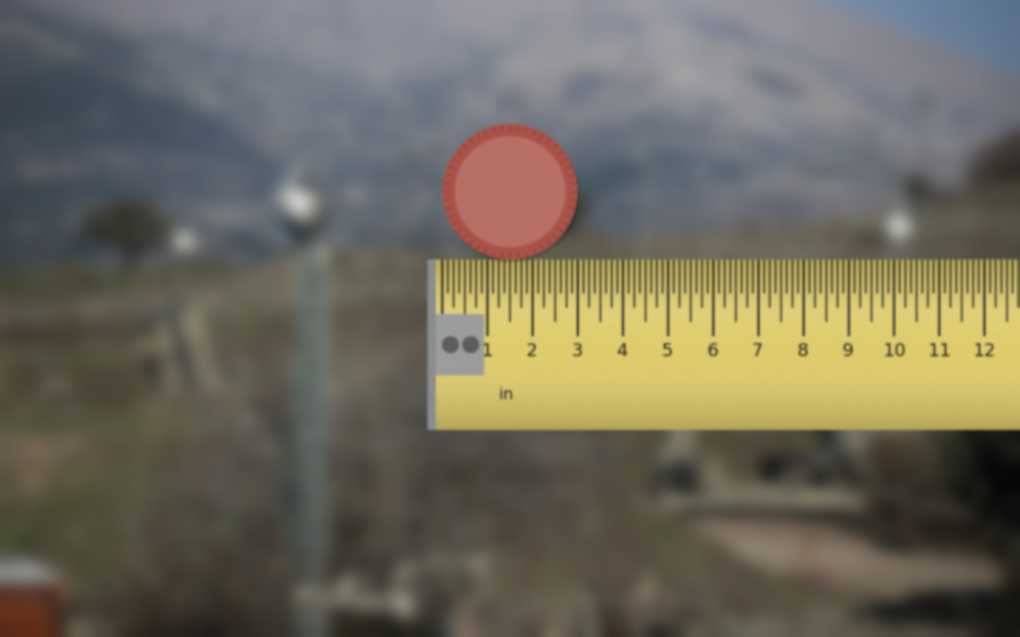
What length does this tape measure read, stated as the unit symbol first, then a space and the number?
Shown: in 3
